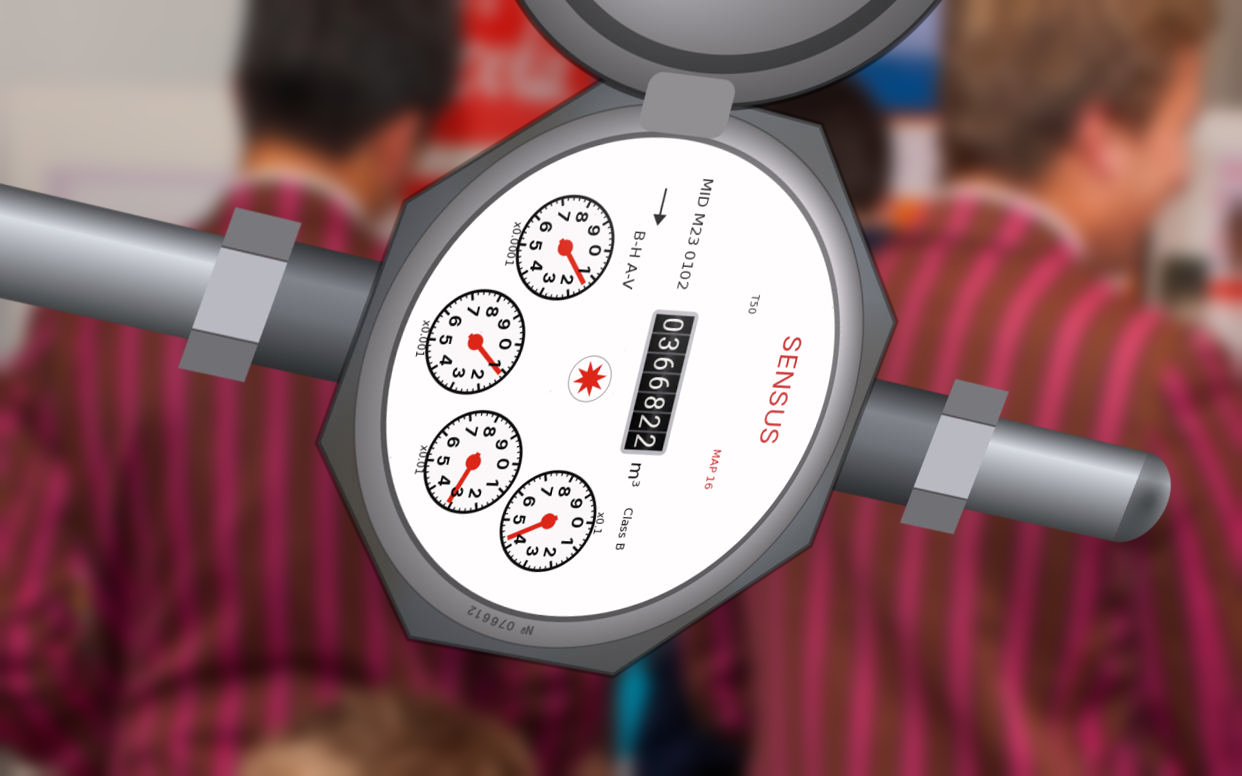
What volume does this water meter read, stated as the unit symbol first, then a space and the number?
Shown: m³ 366822.4311
